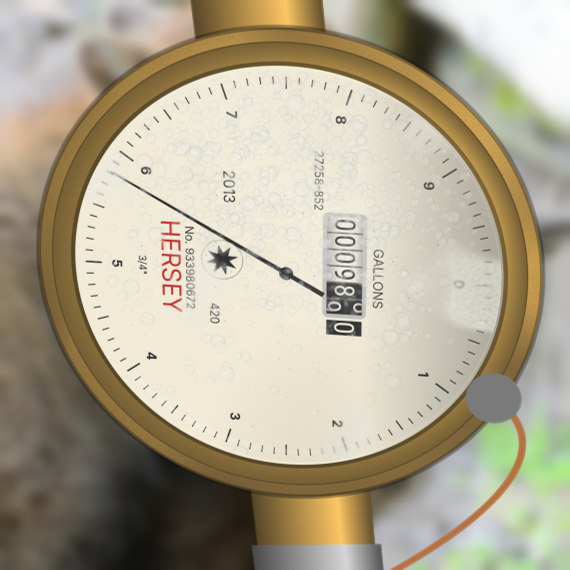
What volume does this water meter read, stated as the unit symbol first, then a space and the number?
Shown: gal 9885.8
